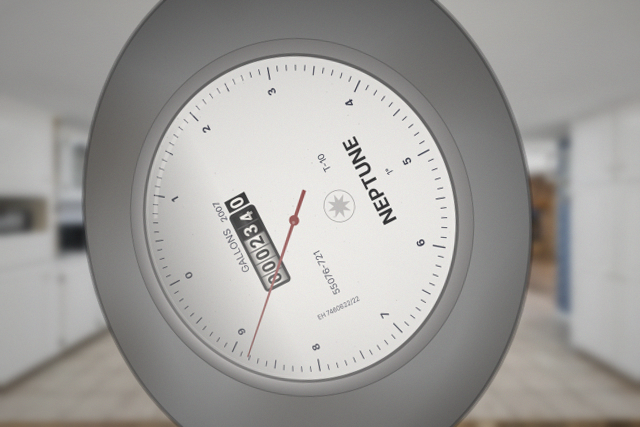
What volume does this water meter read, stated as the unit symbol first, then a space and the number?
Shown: gal 2338.8
